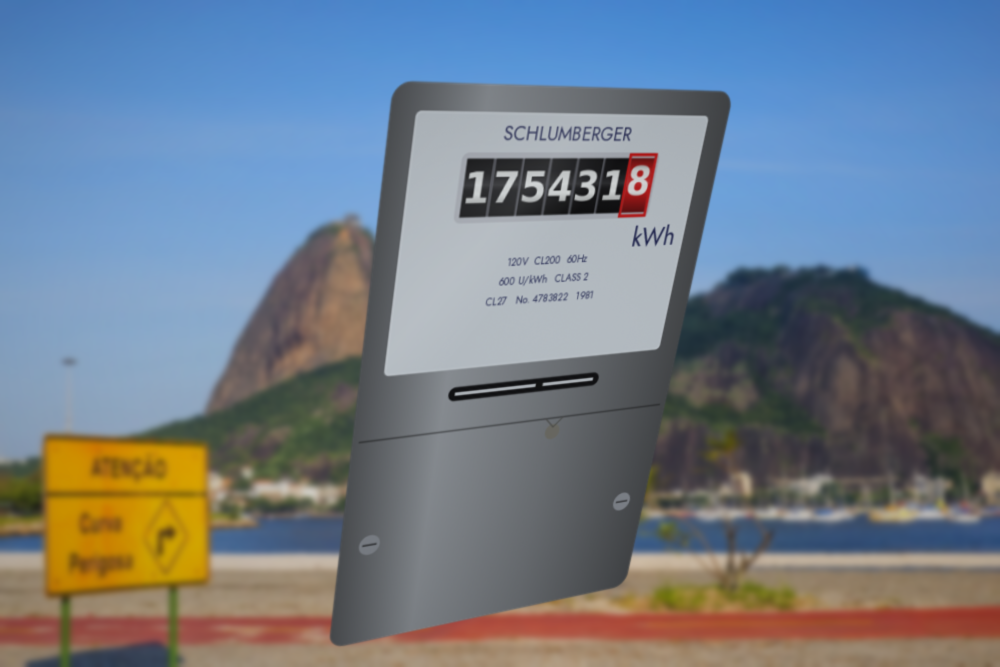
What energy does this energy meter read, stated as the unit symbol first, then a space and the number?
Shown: kWh 175431.8
